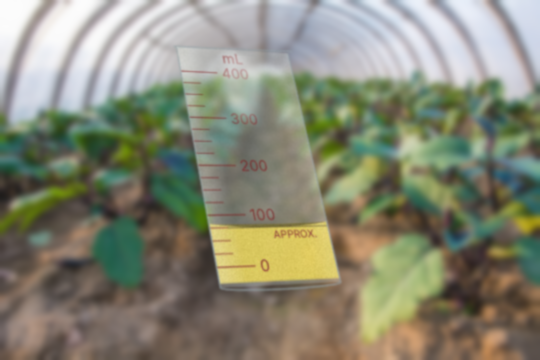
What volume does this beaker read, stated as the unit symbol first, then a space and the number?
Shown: mL 75
